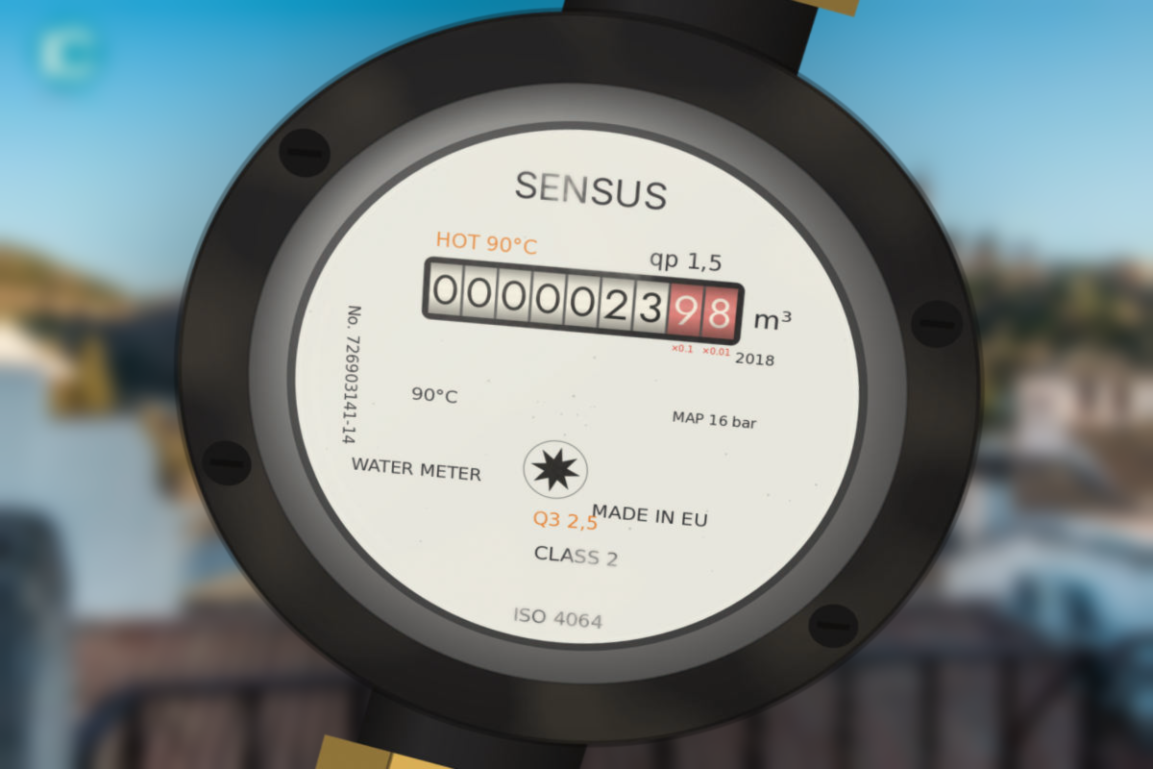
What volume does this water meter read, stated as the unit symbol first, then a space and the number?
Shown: m³ 23.98
